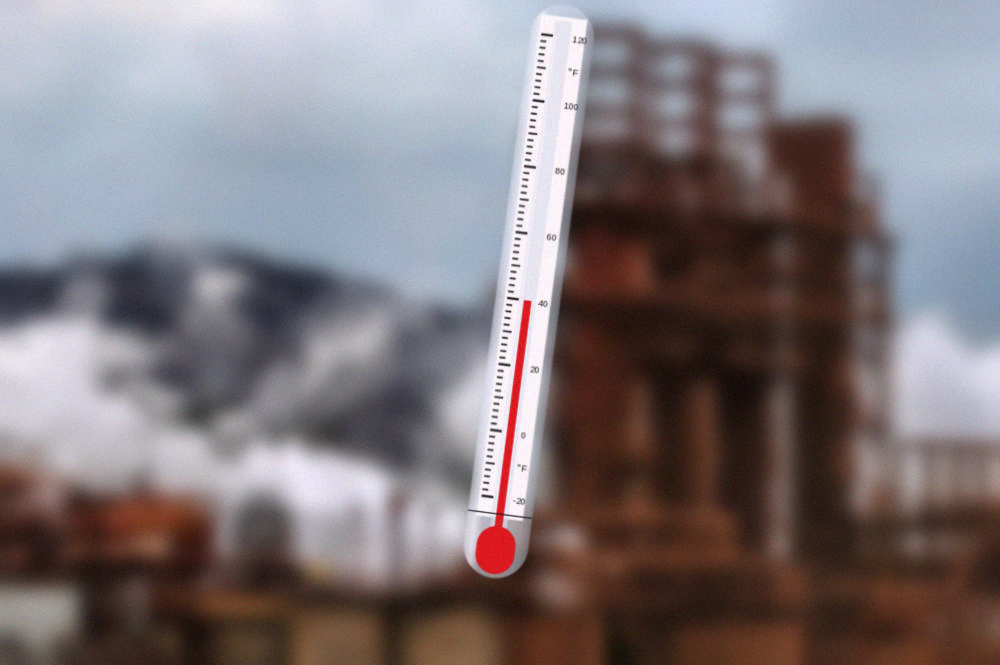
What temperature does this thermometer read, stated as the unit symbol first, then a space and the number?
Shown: °F 40
